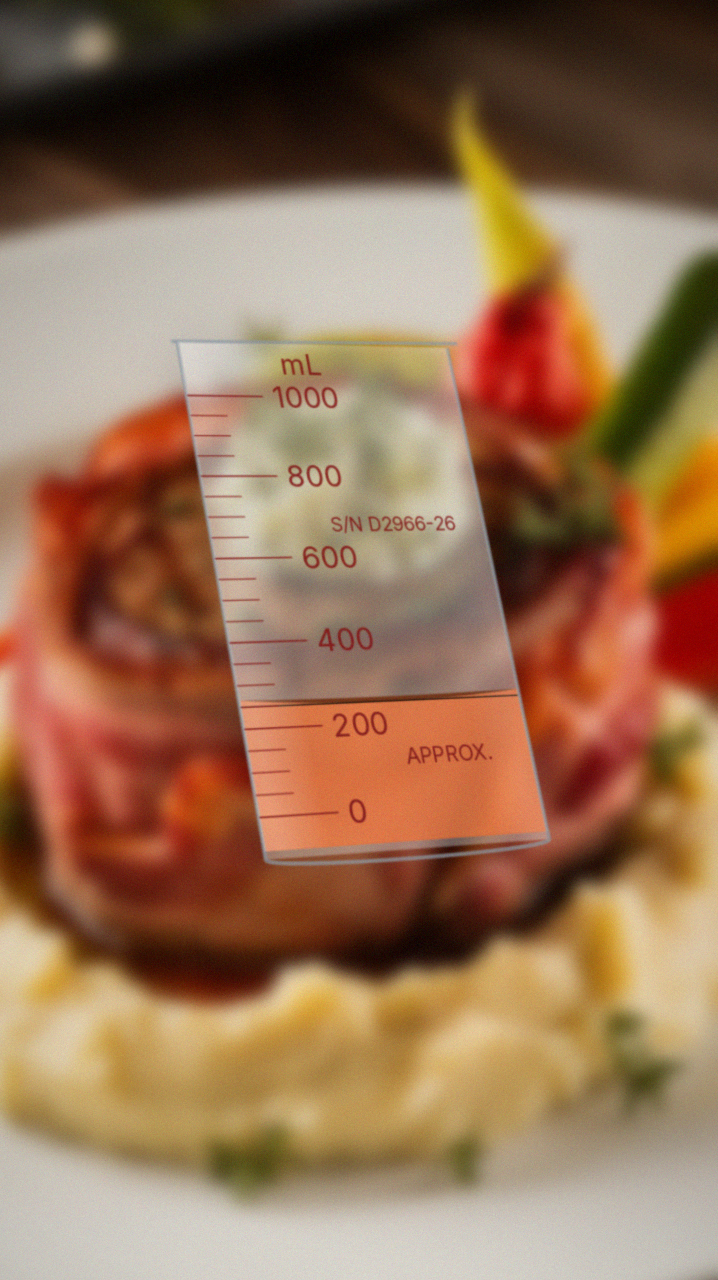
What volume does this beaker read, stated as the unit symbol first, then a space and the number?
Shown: mL 250
